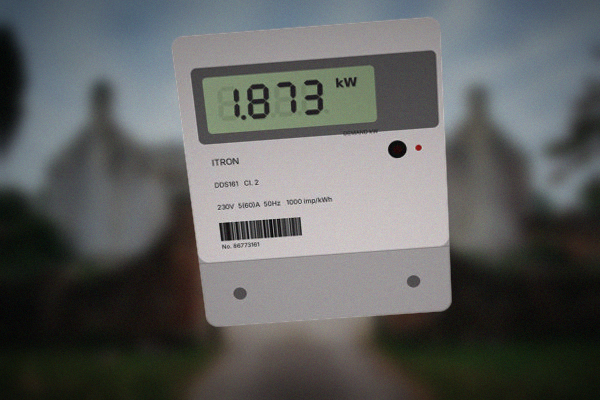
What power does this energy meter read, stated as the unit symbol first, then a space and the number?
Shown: kW 1.873
